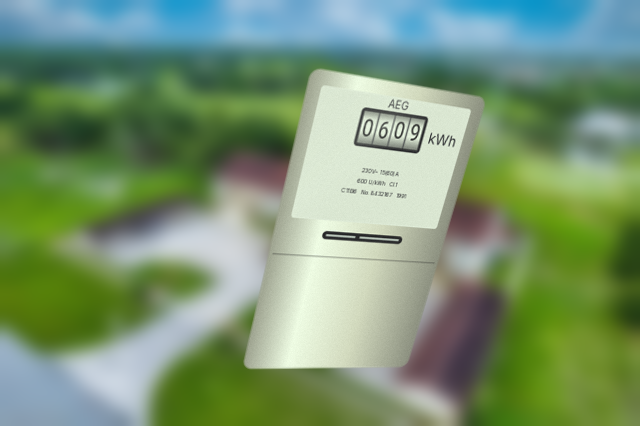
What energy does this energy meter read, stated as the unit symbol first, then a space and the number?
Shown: kWh 609
